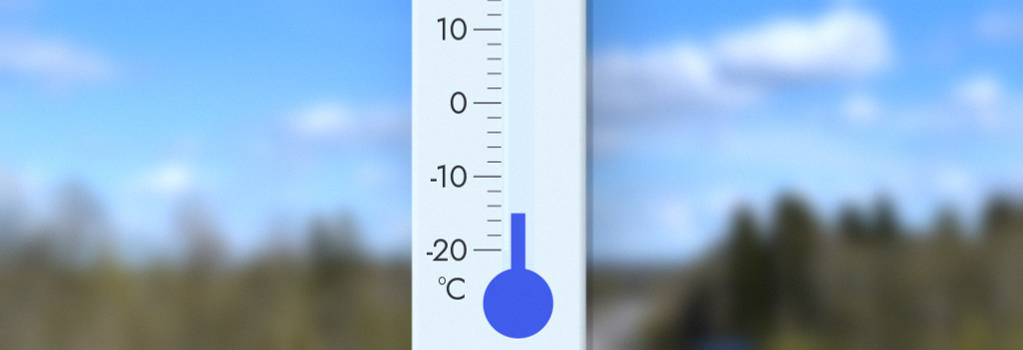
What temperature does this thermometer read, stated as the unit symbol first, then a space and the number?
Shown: °C -15
